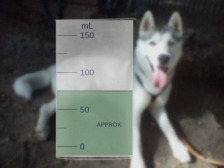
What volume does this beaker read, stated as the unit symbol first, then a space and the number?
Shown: mL 75
